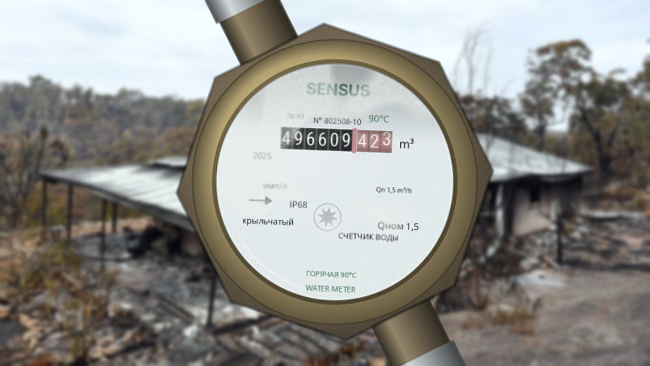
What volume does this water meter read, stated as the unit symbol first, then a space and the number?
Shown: m³ 496609.423
